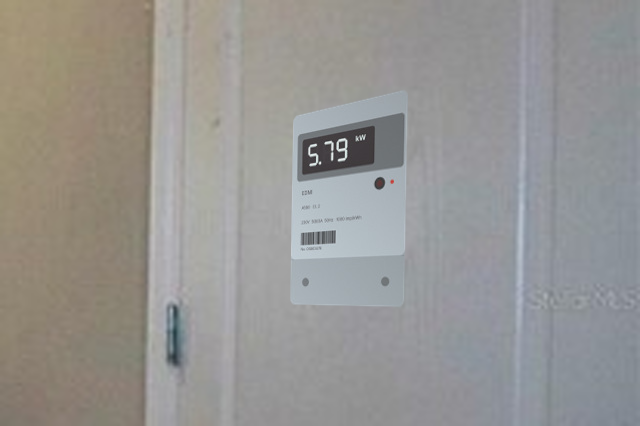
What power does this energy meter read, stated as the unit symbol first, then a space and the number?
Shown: kW 5.79
